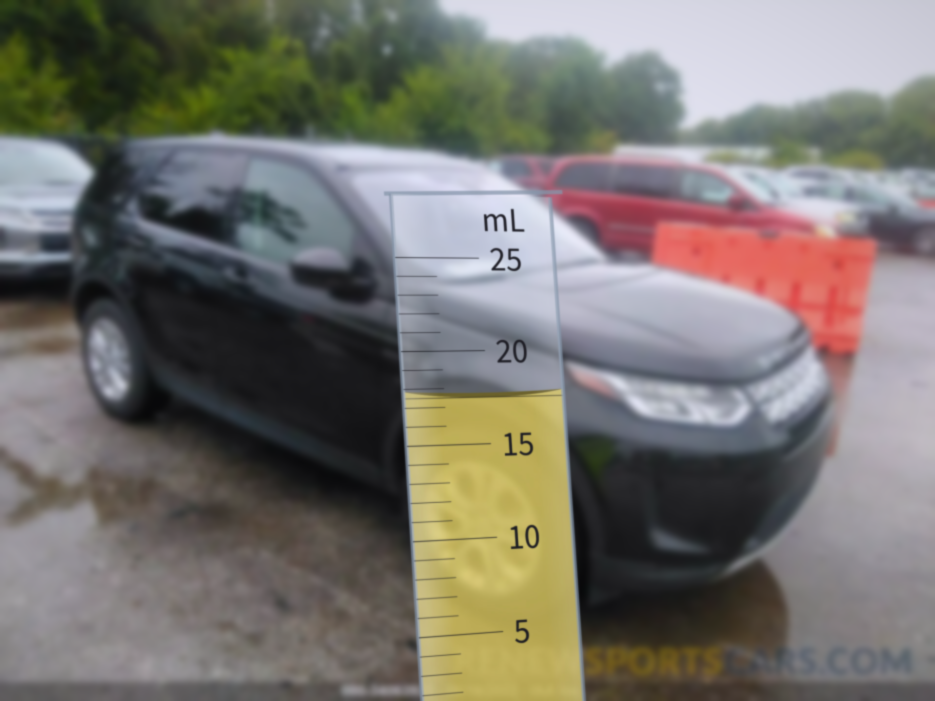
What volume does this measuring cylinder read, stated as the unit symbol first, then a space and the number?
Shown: mL 17.5
